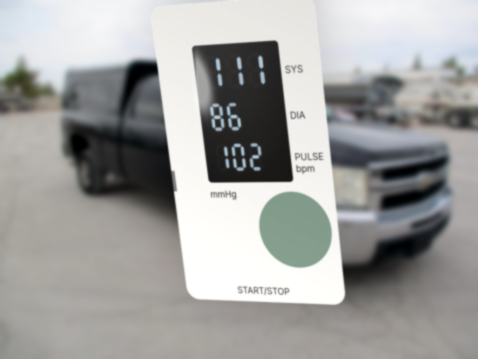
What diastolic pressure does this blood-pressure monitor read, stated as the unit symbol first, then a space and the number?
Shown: mmHg 86
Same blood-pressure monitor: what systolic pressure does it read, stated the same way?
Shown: mmHg 111
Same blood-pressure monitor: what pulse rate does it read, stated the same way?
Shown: bpm 102
